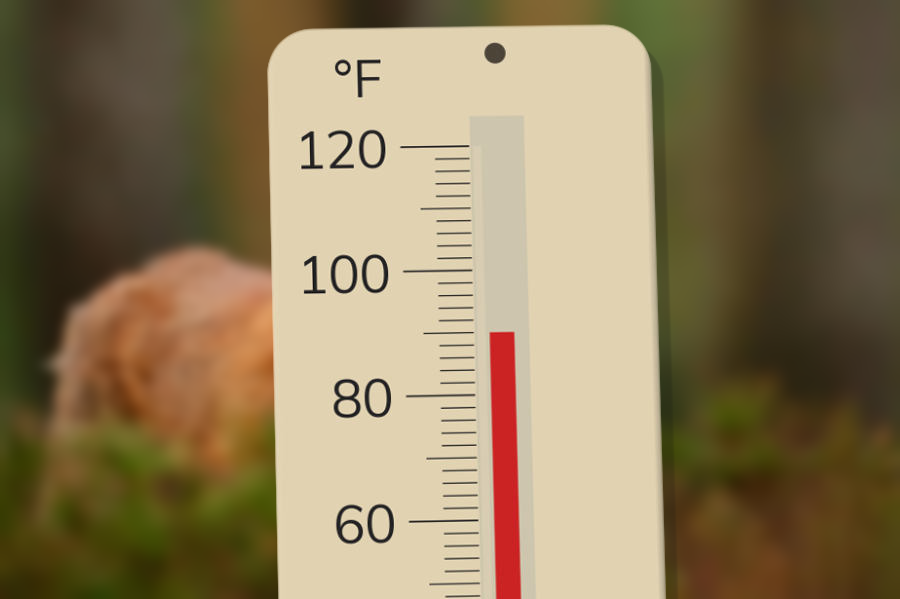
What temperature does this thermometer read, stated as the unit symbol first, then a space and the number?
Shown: °F 90
